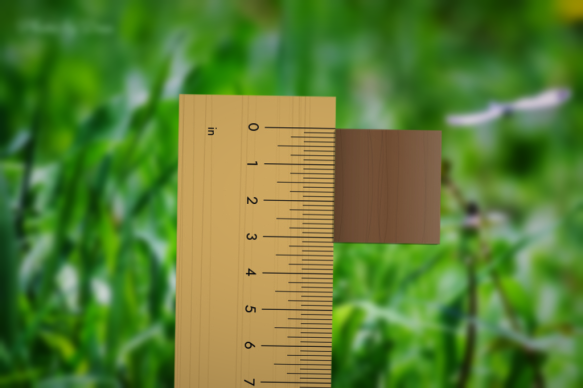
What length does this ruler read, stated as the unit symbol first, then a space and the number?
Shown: in 3.125
